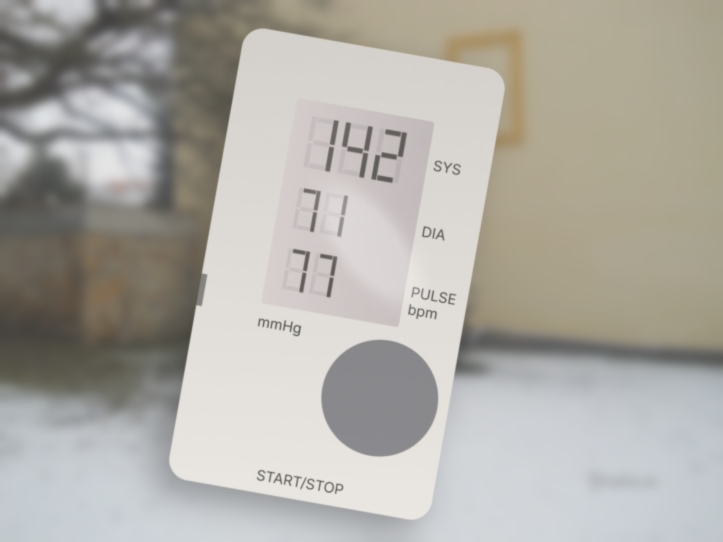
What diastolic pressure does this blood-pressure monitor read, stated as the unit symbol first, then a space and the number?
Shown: mmHg 71
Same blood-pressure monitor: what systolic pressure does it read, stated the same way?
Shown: mmHg 142
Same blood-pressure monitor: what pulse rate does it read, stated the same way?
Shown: bpm 77
